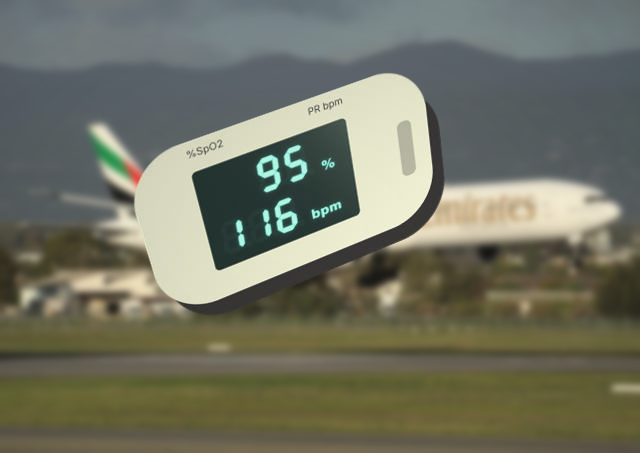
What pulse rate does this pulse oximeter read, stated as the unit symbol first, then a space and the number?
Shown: bpm 116
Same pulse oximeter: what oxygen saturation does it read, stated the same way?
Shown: % 95
